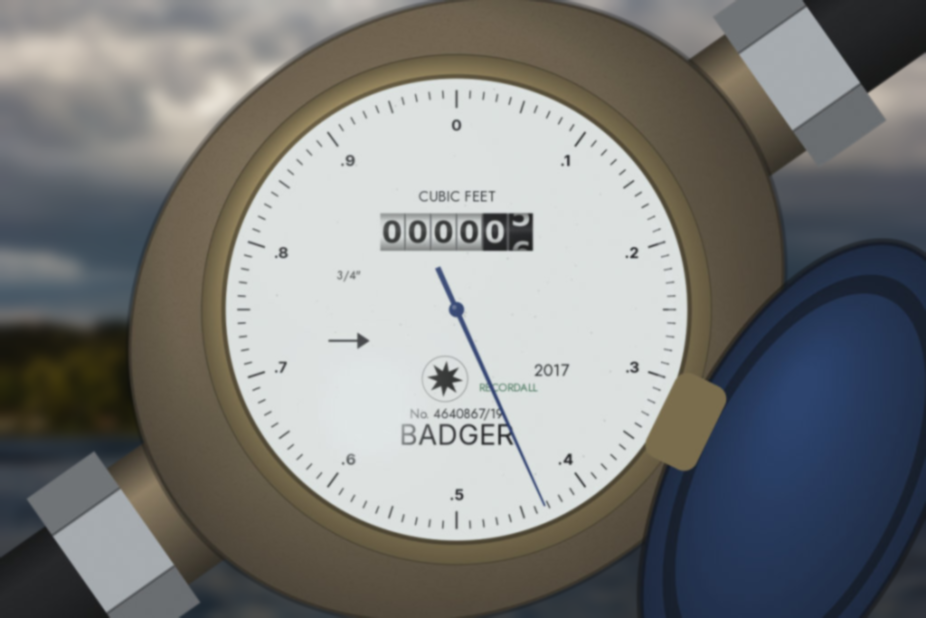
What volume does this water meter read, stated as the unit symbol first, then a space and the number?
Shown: ft³ 5.43
